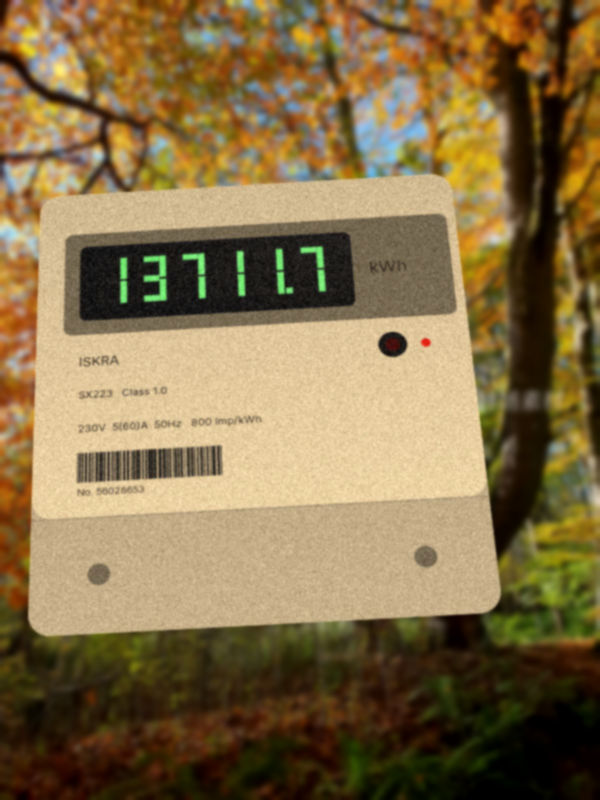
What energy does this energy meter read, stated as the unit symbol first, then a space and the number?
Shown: kWh 13711.7
